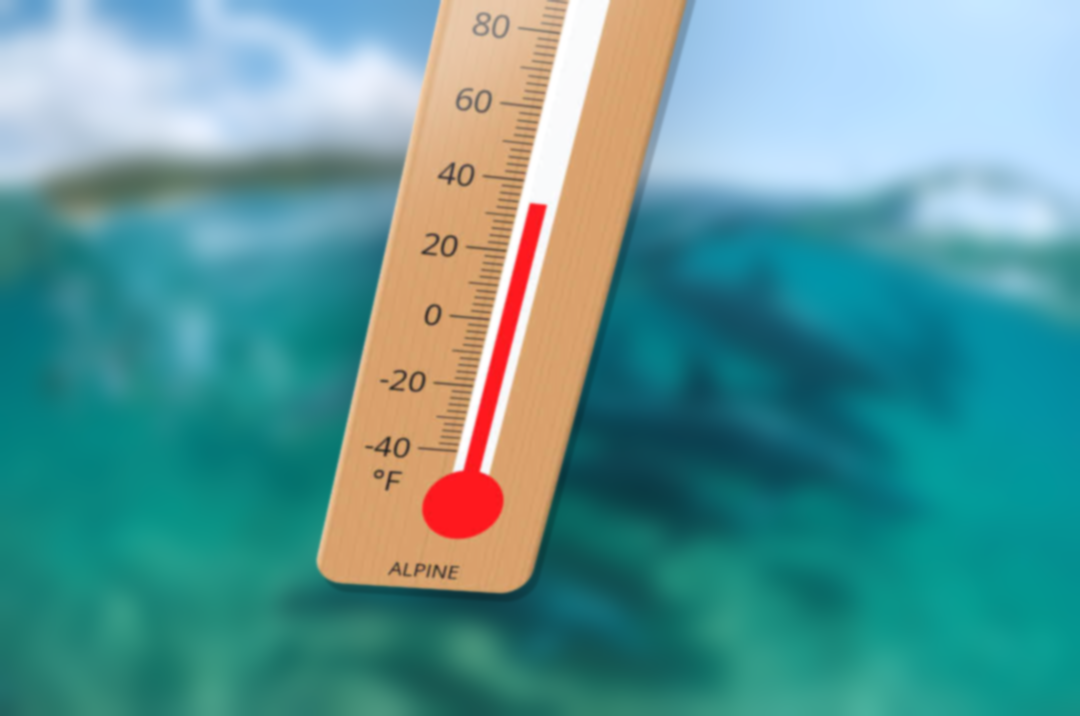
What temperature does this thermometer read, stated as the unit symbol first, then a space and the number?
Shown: °F 34
